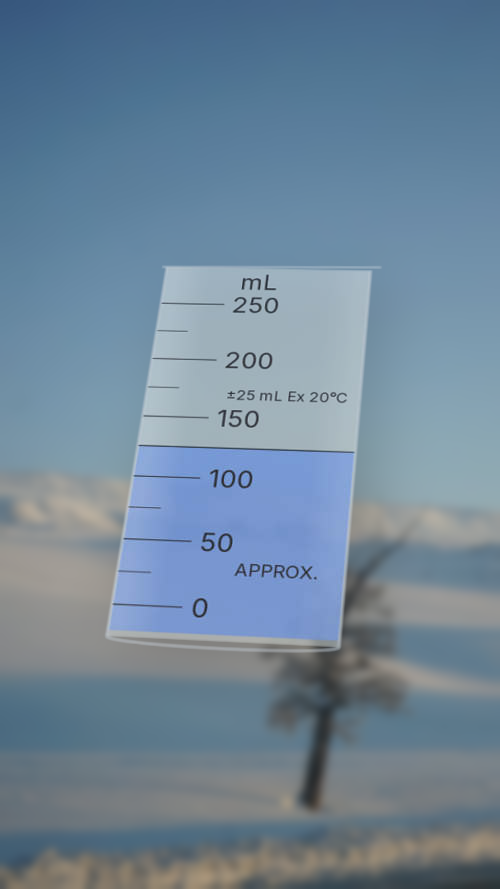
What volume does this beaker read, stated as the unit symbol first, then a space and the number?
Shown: mL 125
